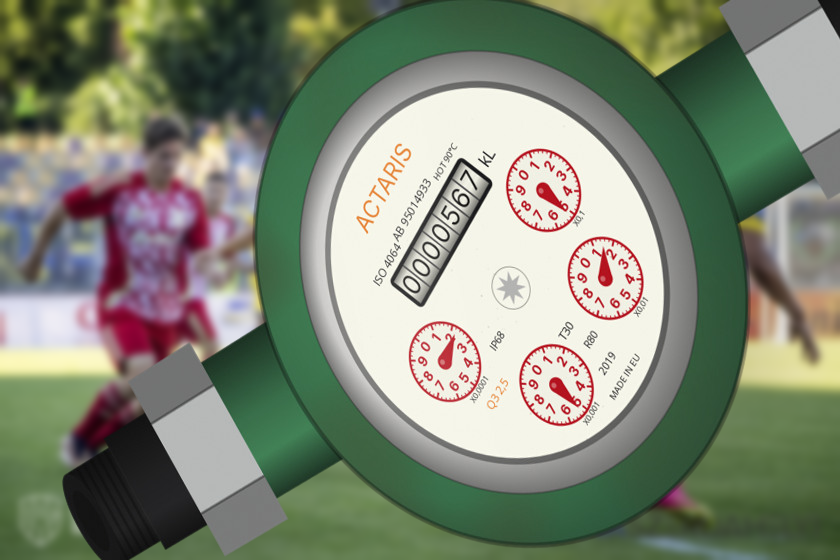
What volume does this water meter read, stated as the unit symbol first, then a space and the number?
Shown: kL 567.5152
